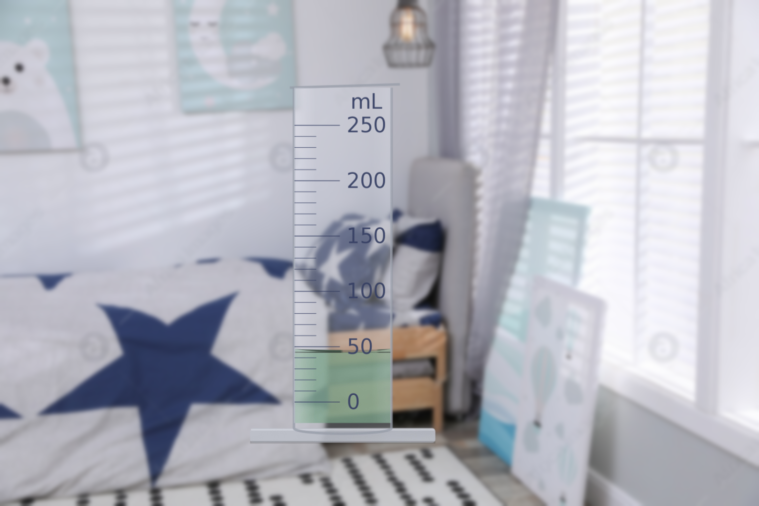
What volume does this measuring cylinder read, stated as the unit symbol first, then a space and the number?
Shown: mL 45
